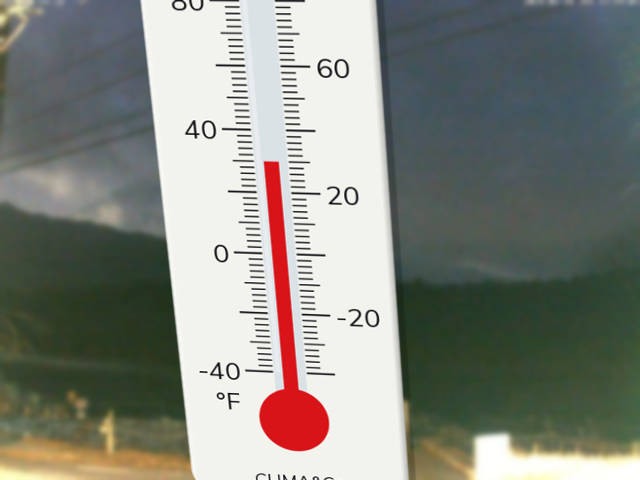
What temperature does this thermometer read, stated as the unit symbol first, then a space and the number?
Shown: °F 30
